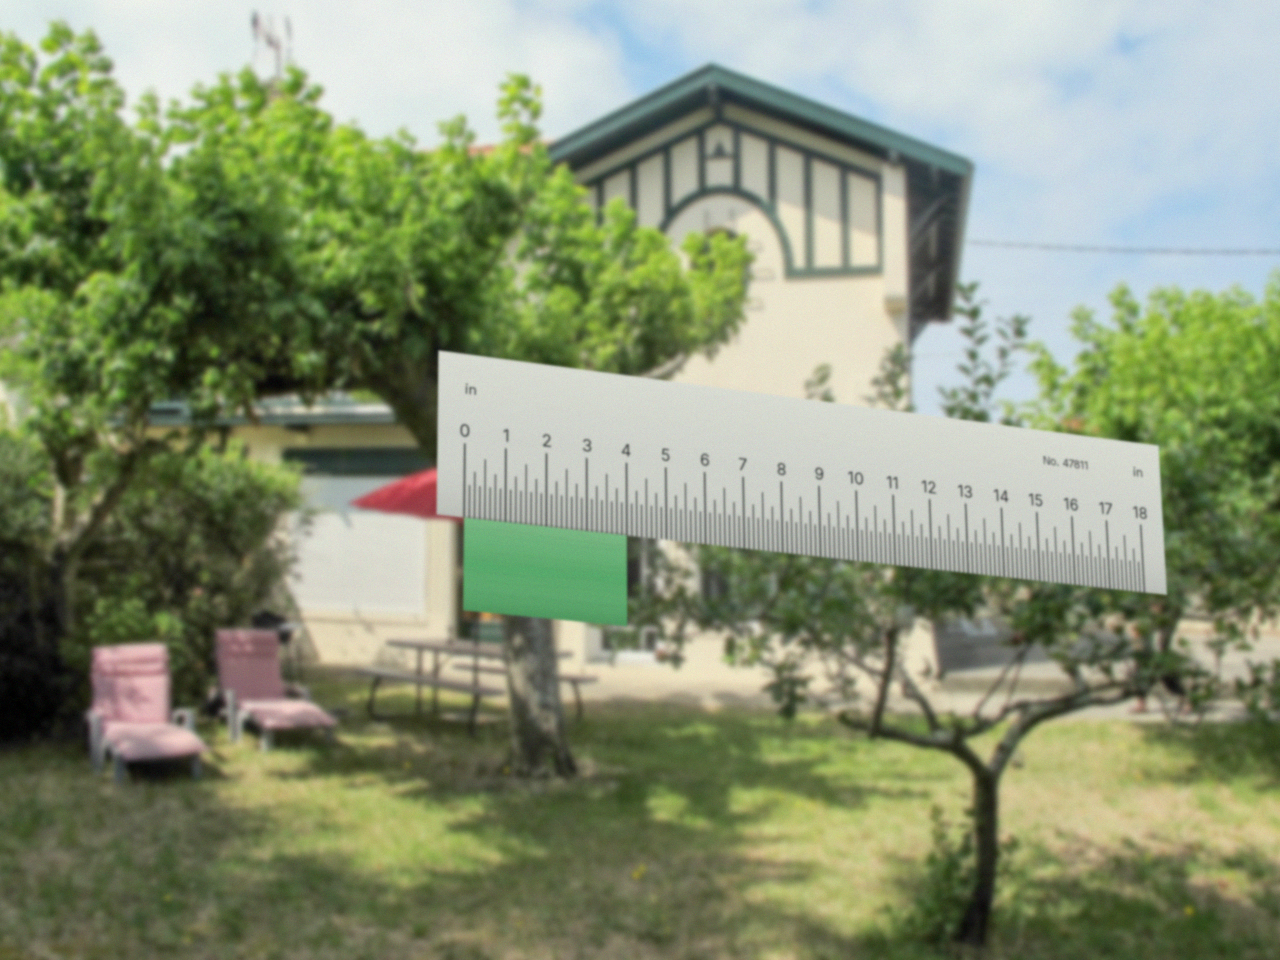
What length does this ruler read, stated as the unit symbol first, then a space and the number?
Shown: in 4
